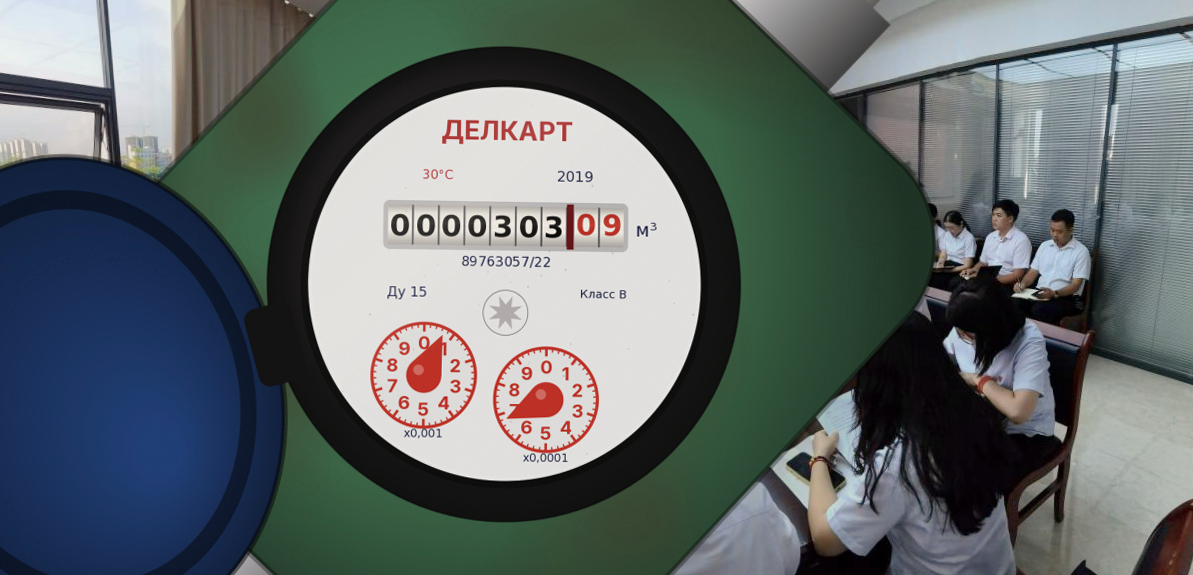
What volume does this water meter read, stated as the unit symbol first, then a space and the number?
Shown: m³ 303.0906
